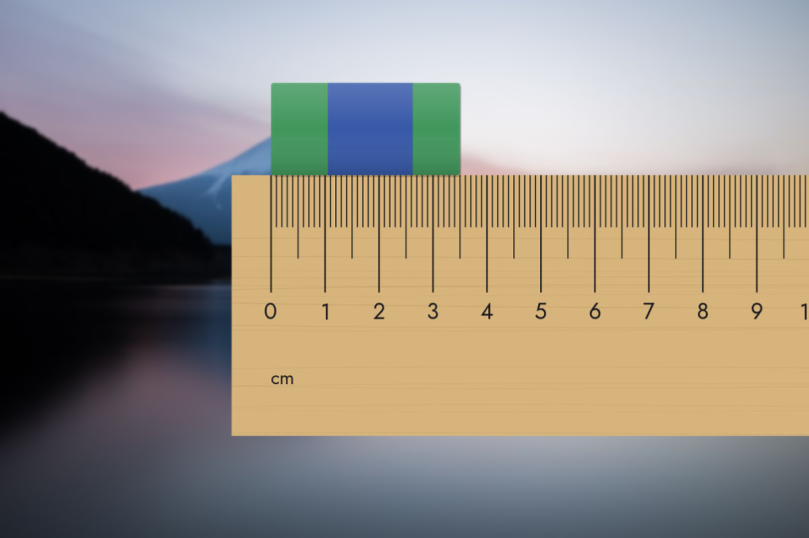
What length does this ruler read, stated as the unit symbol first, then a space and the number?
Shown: cm 3.5
